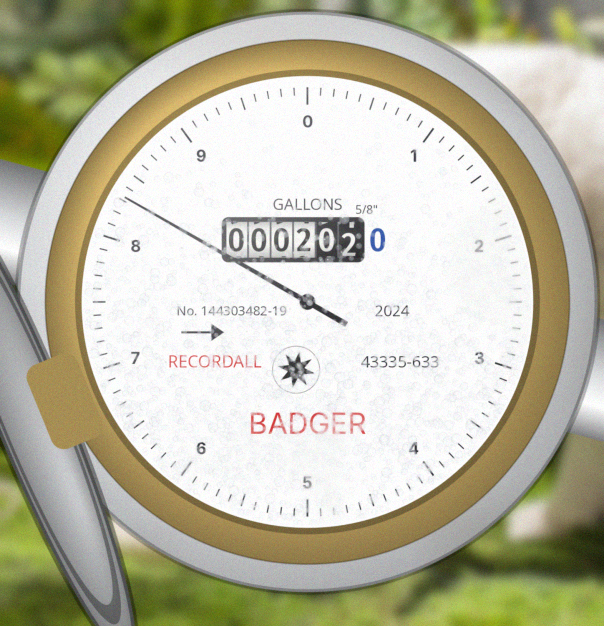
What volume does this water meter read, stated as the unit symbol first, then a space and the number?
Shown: gal 2018.3
